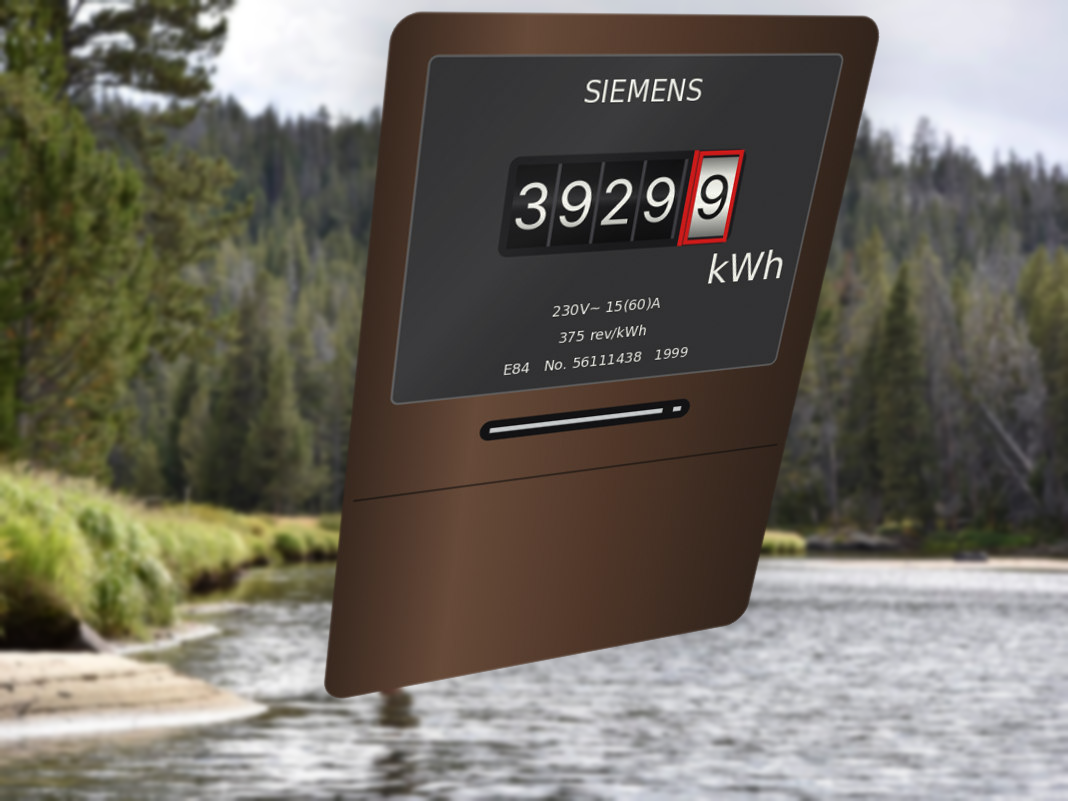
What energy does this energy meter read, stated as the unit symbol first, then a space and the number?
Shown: kWh 3929.9
